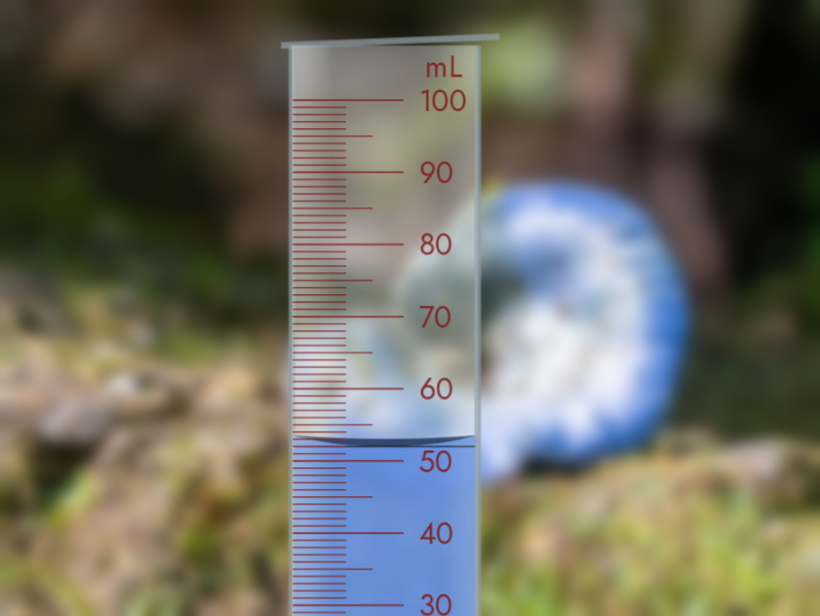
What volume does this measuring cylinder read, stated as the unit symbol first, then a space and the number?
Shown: mL 52
